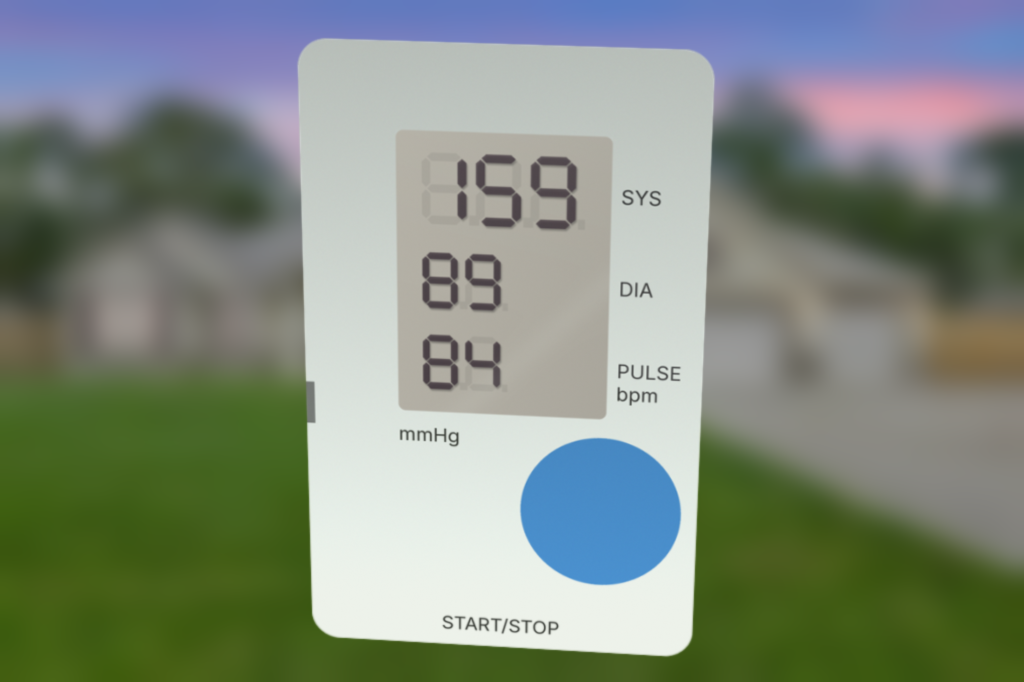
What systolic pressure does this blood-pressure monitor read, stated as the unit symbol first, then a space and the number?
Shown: mmHg 159
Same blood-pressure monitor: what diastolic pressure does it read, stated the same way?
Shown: mmHg 89
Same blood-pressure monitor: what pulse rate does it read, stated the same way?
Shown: bpm 84
